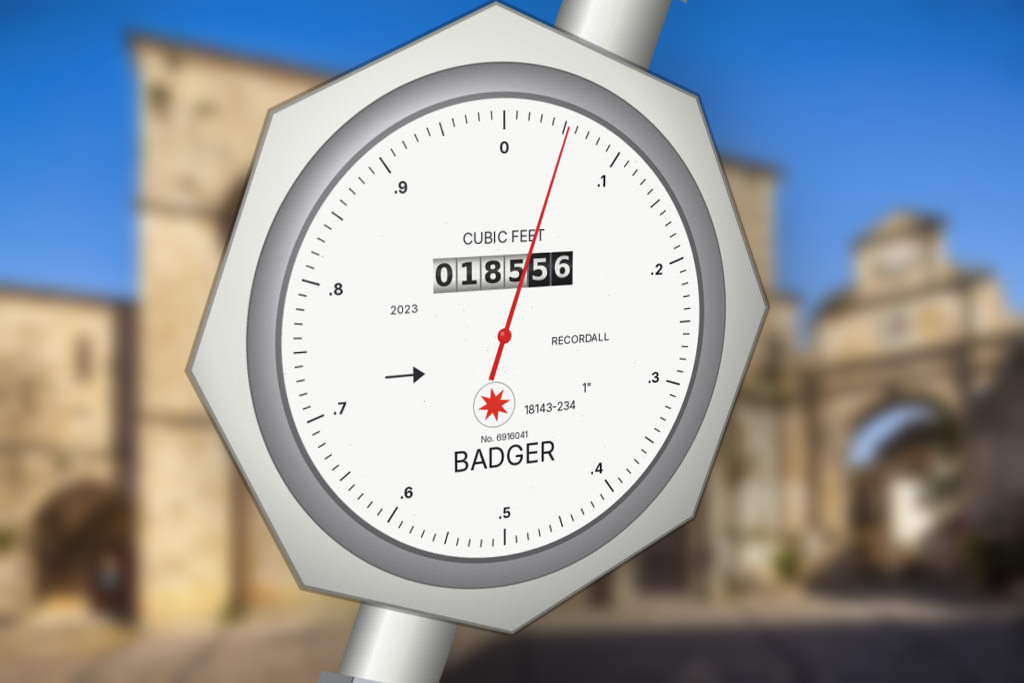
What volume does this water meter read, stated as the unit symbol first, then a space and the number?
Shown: ft³ 18556.05
